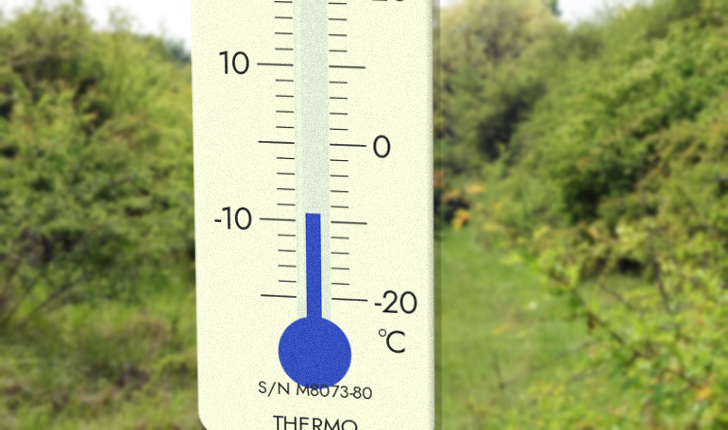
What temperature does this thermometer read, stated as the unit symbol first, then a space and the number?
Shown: °C -9
